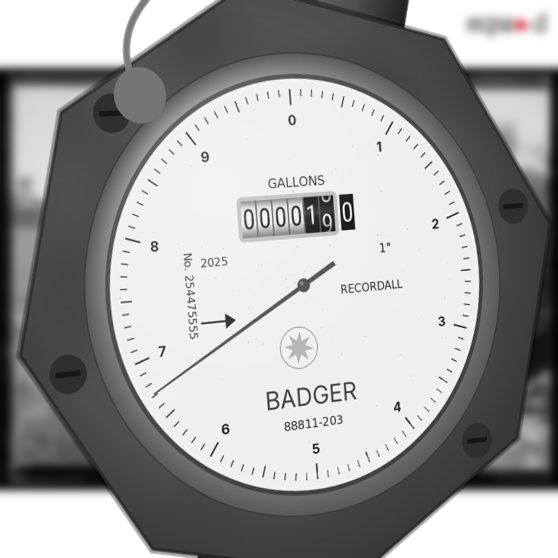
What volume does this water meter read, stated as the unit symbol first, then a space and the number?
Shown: gal 186.7
